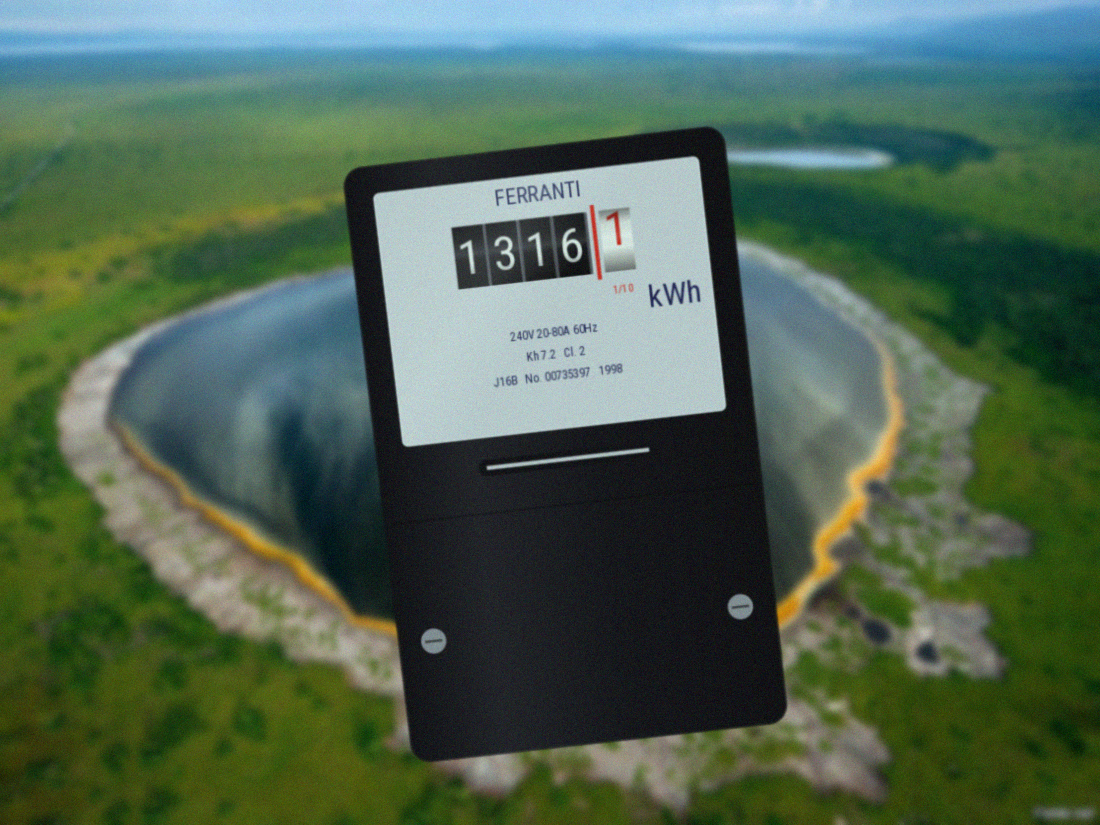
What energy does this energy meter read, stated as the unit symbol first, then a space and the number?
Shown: kWh 1316.1
